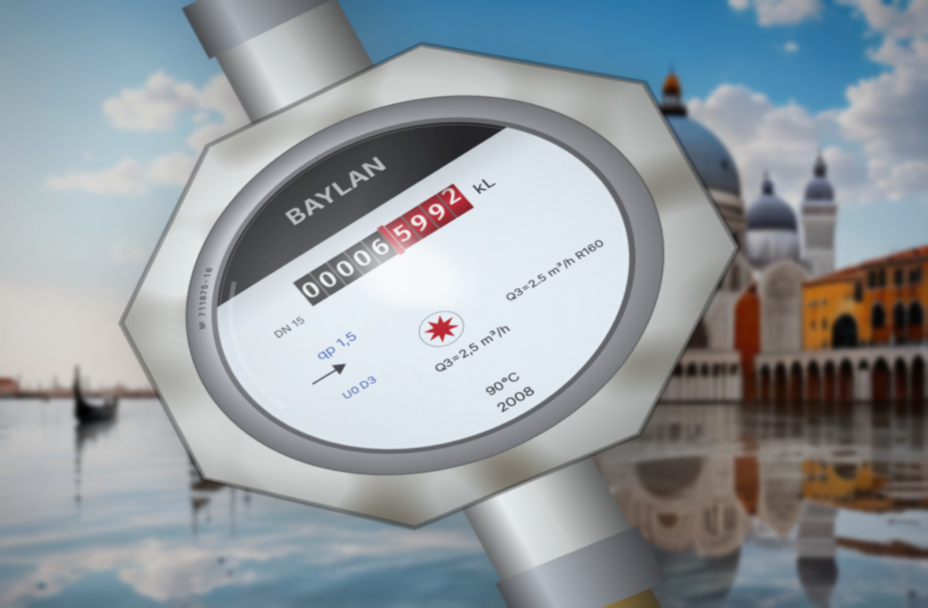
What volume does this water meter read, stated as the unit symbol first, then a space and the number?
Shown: kL 6.5992
